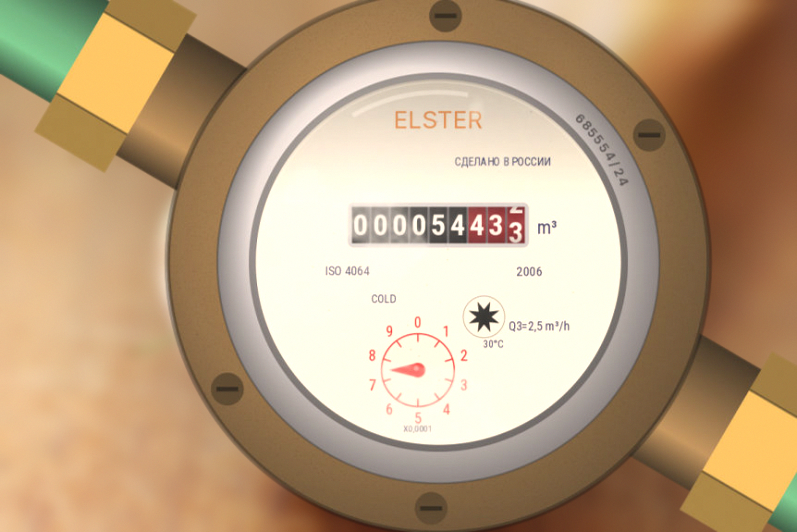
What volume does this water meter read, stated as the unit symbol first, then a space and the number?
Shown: m³ 54.4327
